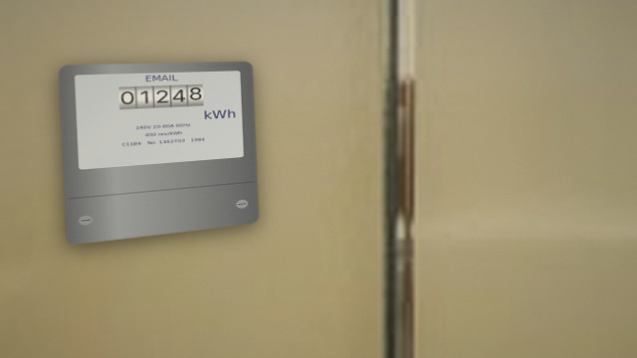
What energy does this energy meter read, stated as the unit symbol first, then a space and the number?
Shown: kWh 1248
